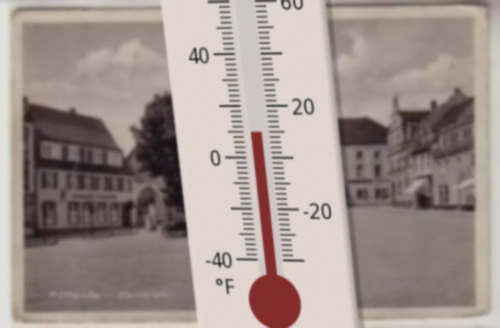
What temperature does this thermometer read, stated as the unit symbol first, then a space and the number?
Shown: °F 10
